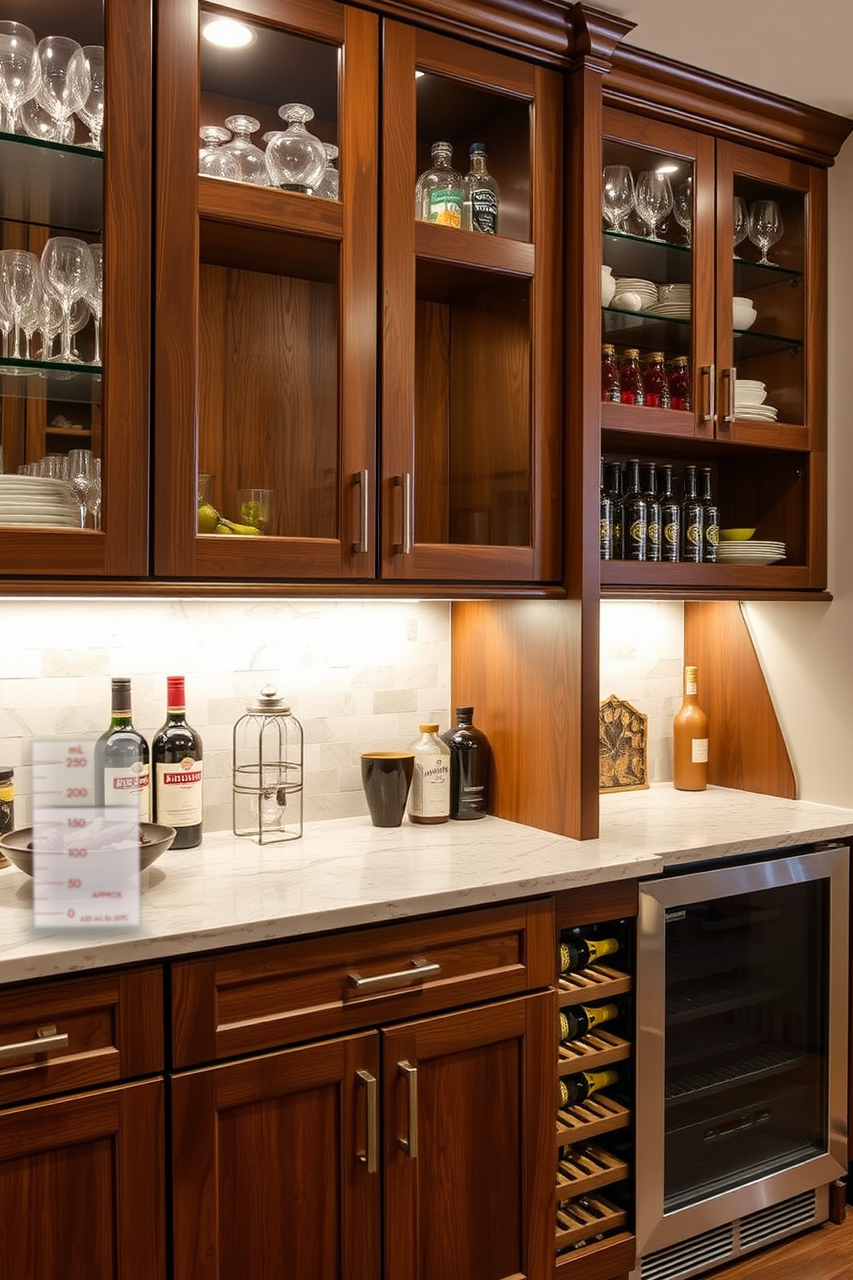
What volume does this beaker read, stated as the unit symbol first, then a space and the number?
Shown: mL 175
